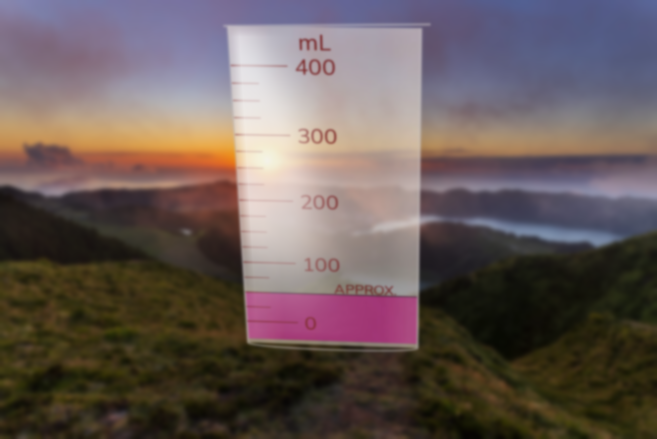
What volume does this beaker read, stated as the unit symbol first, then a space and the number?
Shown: mL 50
